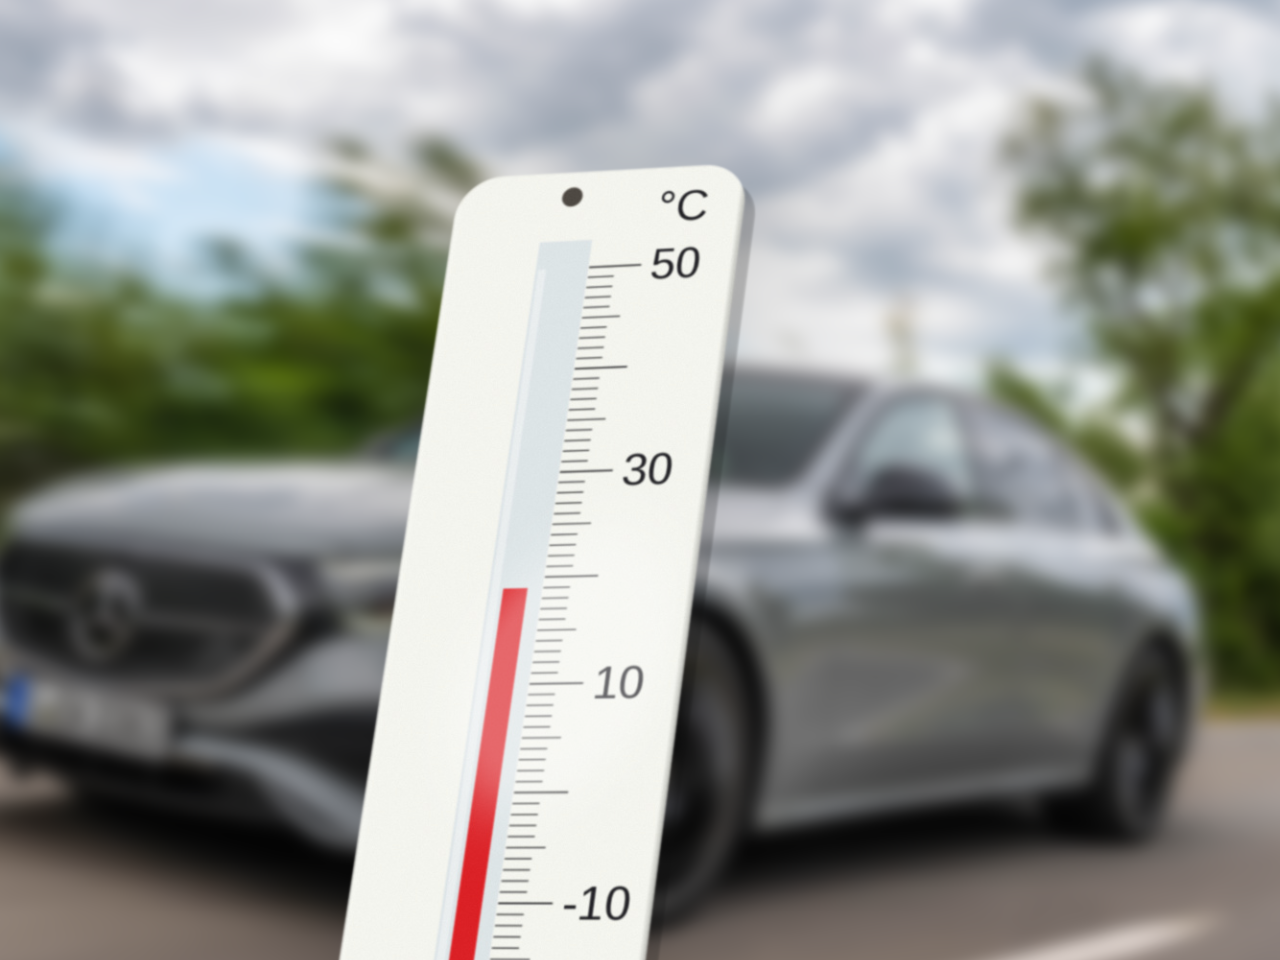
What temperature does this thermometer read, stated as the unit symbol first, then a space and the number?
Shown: °C 19
